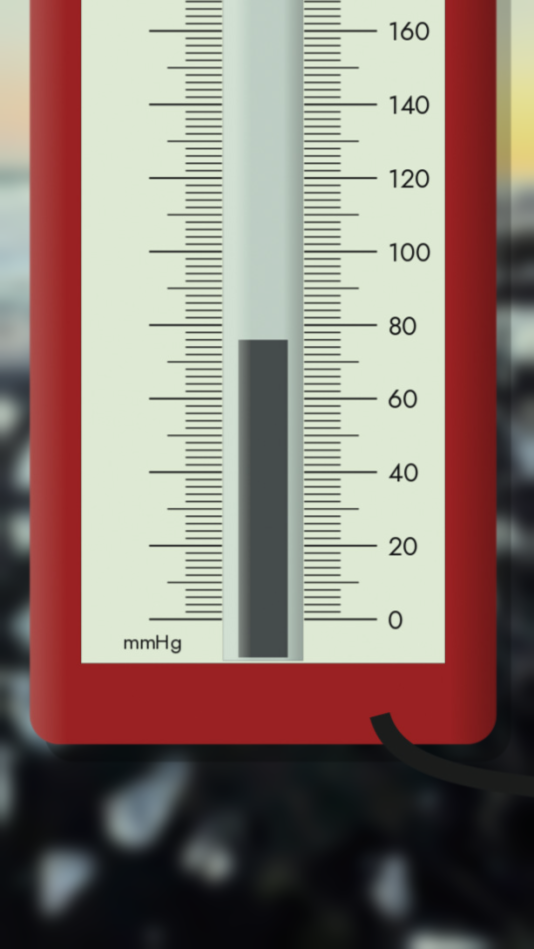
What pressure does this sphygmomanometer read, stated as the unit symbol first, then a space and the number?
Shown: mmHg 76
